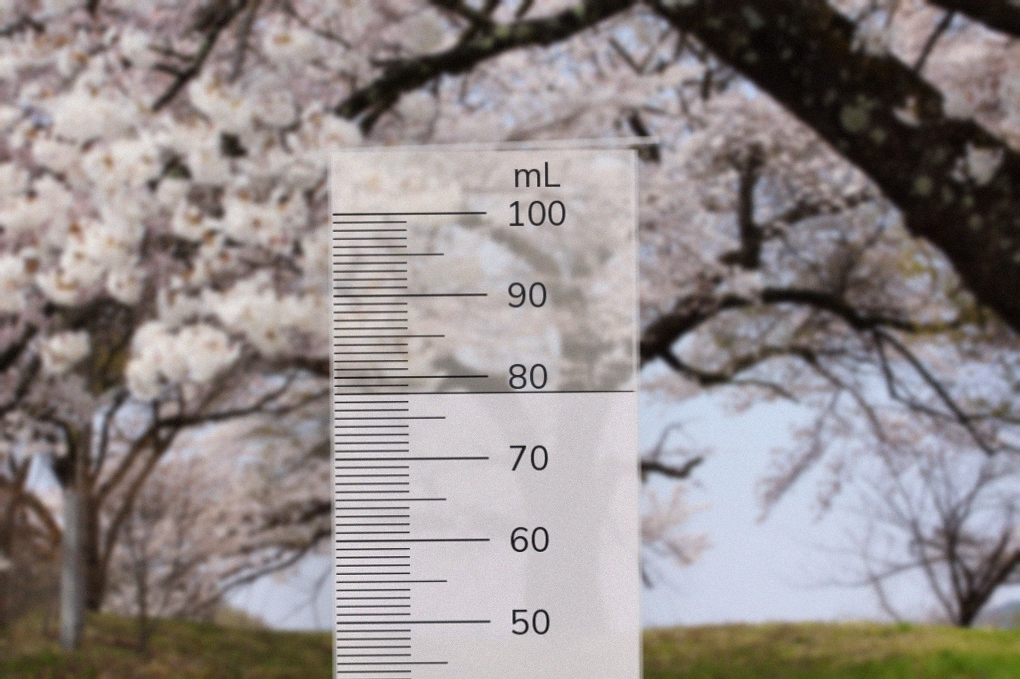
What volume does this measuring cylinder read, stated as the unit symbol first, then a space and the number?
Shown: mL 78
